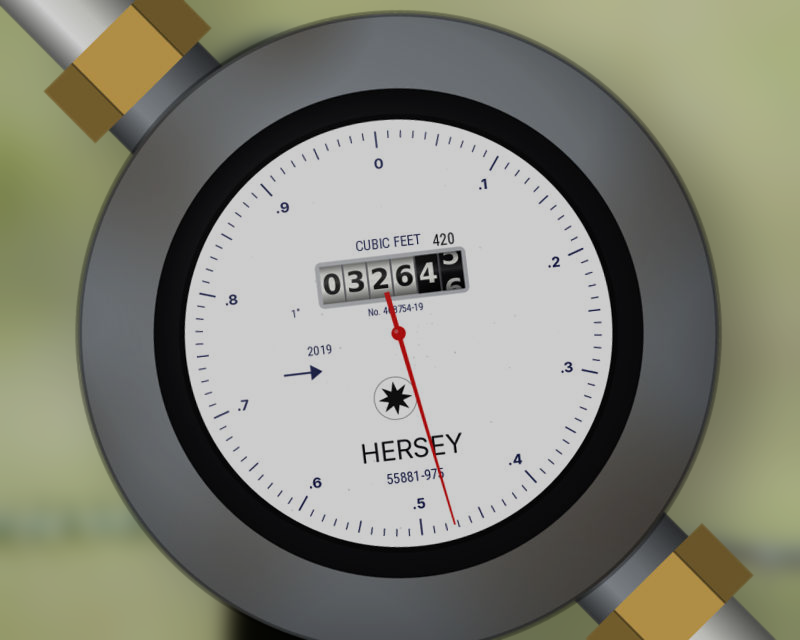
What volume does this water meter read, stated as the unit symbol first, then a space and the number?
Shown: ft³ 32645.47
